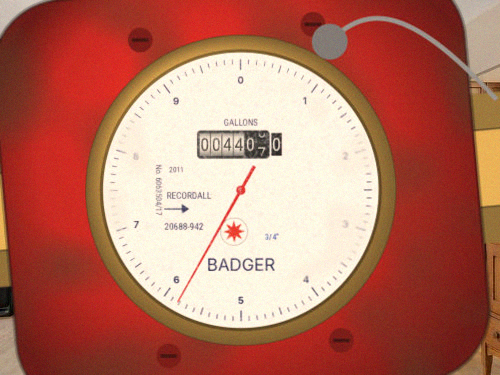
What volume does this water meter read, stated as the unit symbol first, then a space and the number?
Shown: gal 44065.8
